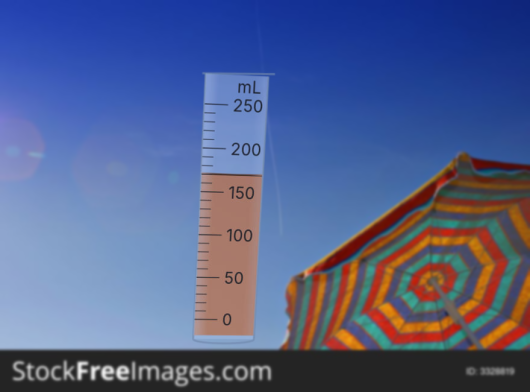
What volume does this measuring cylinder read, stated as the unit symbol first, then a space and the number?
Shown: mL 170
